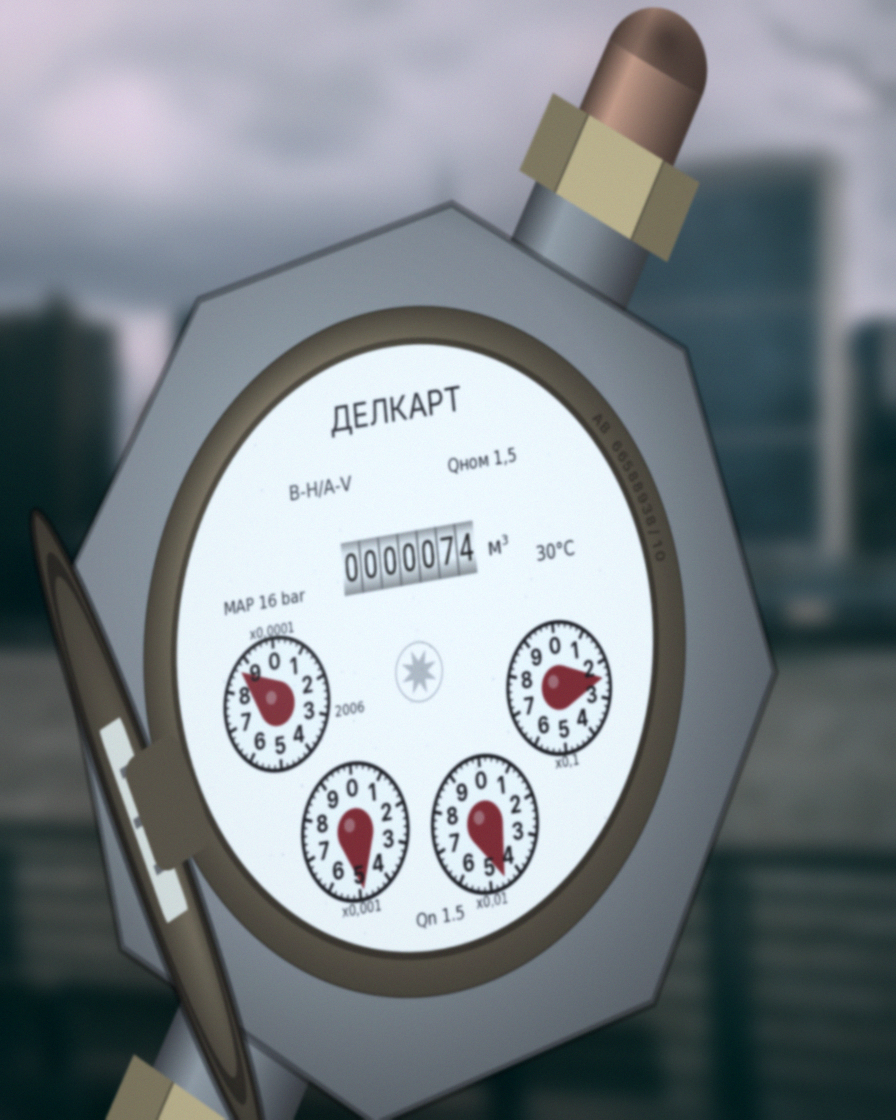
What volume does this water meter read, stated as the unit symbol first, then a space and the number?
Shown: m³ 74.2448
